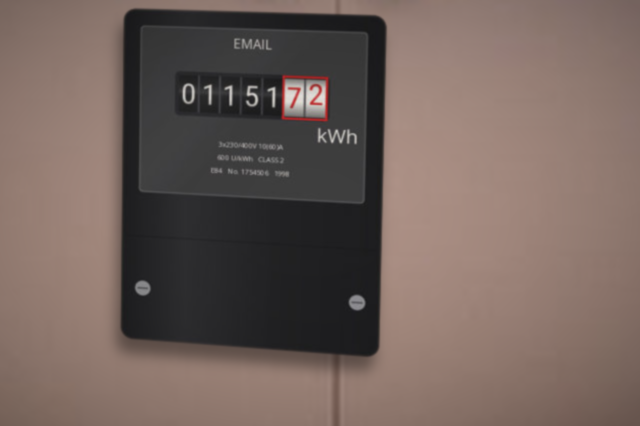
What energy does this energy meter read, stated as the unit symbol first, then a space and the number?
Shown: kWh 1151.72
